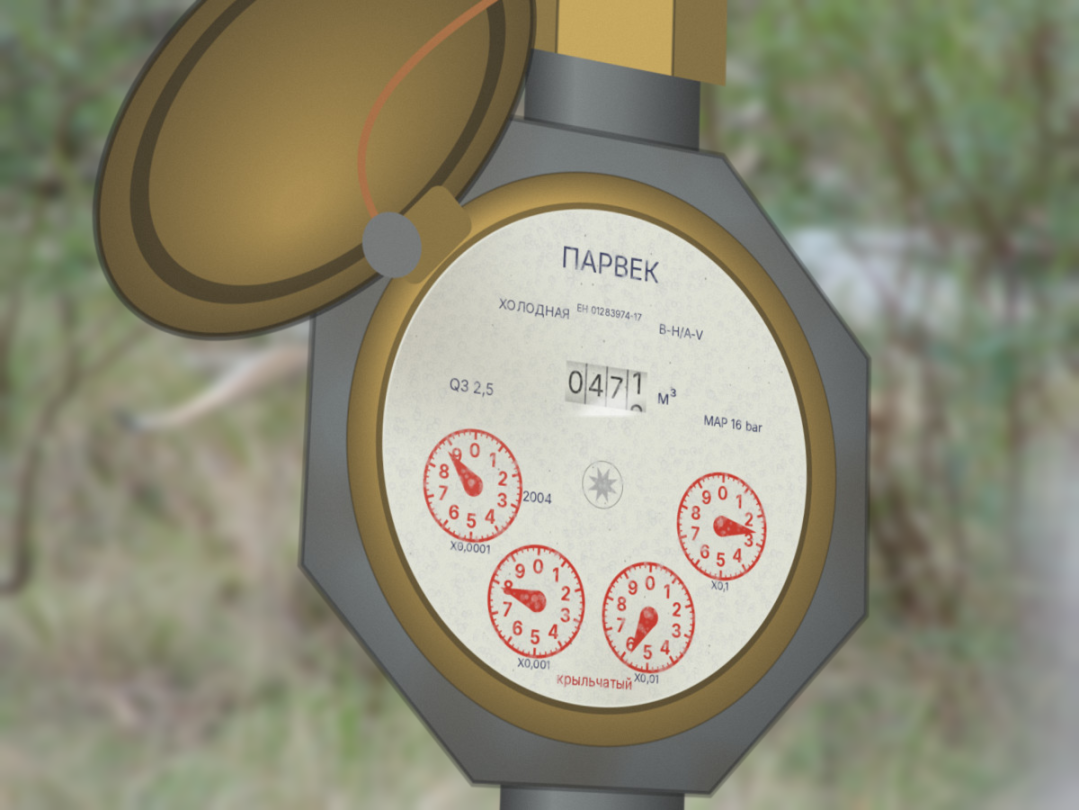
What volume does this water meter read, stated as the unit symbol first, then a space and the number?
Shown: m³ 471.2578
